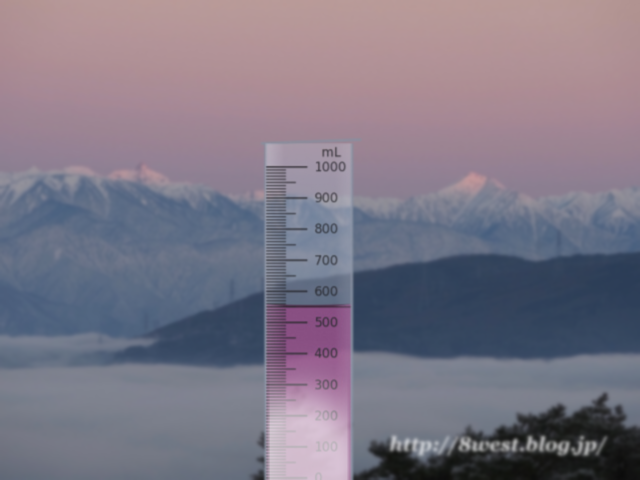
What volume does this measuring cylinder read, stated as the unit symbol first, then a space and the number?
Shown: mL 550
